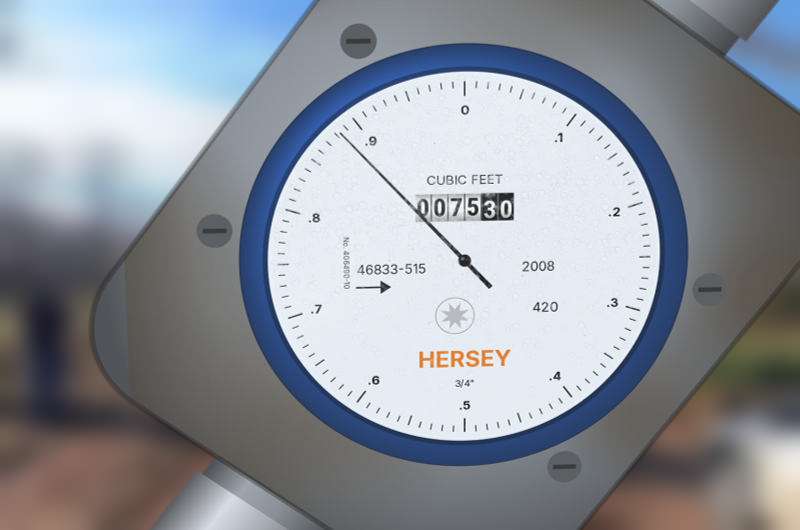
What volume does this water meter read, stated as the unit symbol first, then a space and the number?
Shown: ft³ 7529.88
